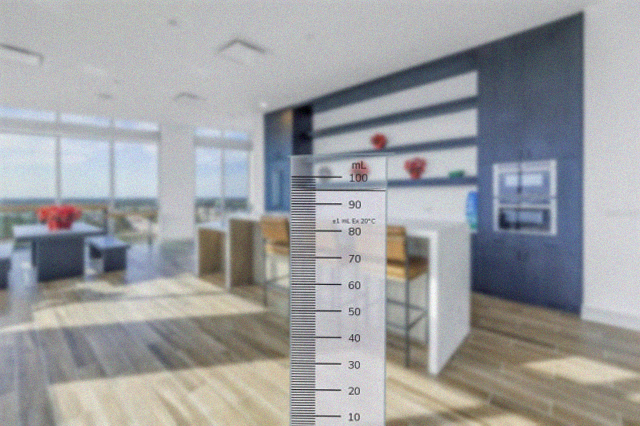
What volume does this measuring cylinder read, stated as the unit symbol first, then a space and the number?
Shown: mL 95
